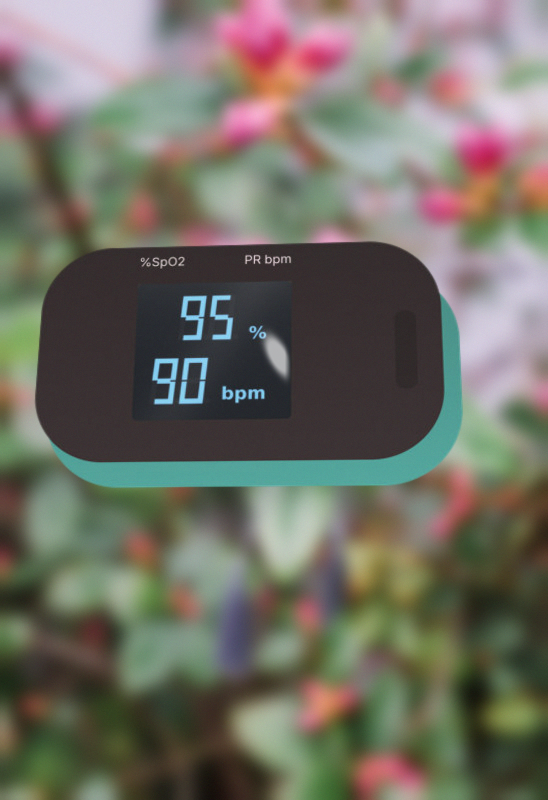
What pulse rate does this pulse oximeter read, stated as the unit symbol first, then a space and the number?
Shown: bpm 90
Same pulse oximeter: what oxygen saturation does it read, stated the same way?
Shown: % 95
